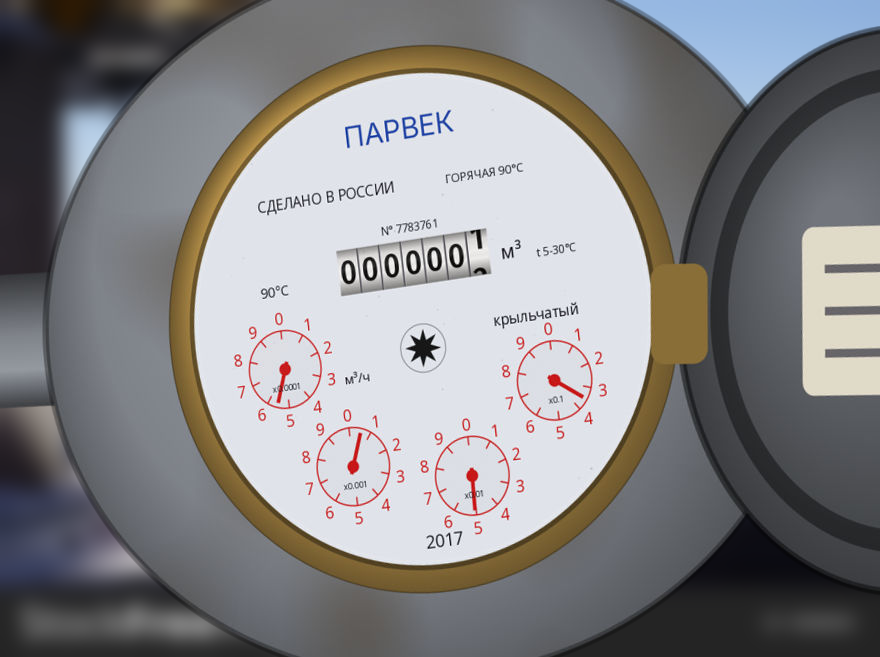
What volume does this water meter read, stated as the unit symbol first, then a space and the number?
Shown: m³ 1.3505
